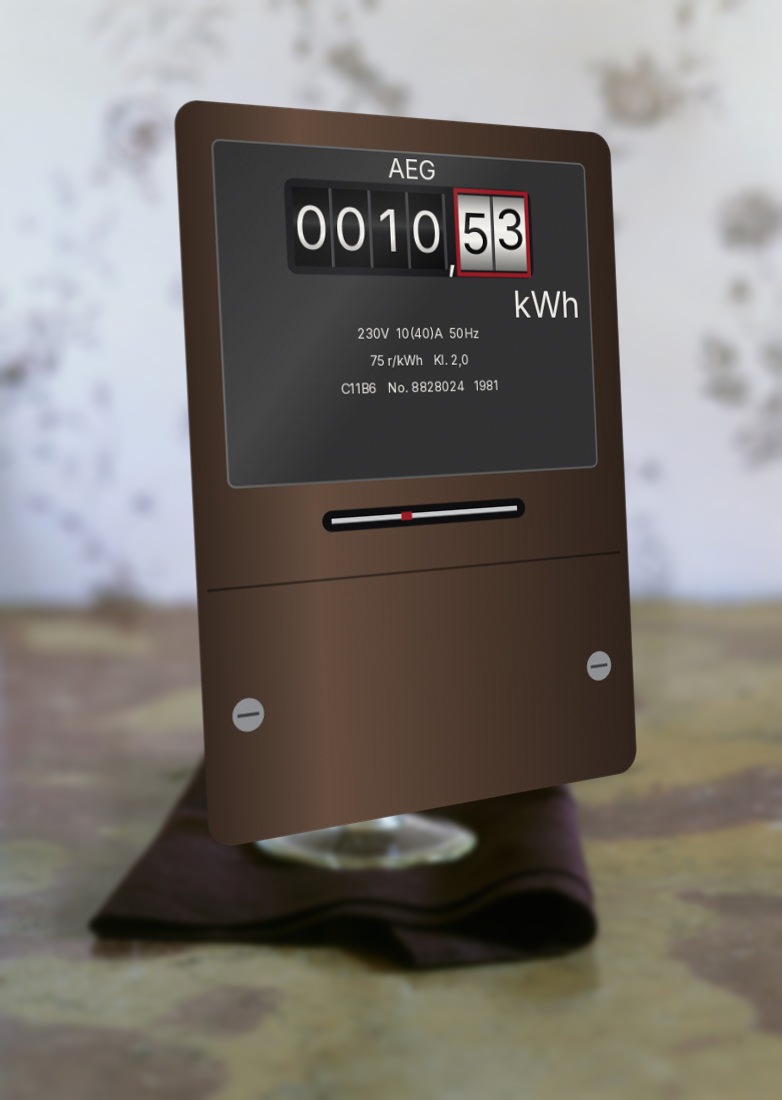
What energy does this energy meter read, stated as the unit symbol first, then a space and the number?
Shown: kWh 10.53
